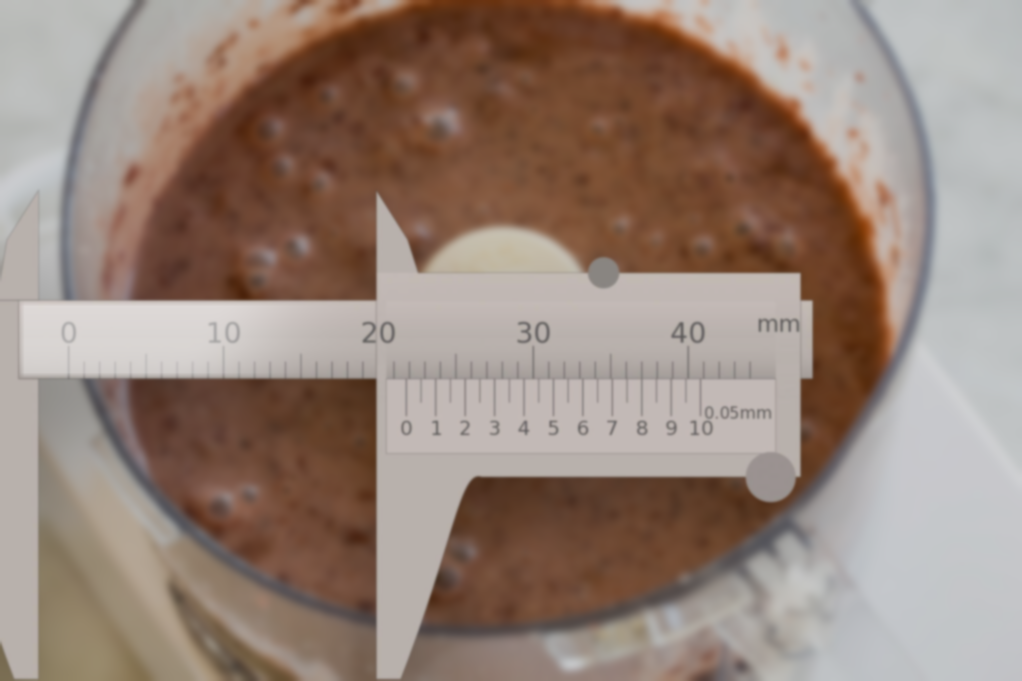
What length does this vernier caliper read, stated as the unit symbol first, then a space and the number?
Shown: mm 21.8
